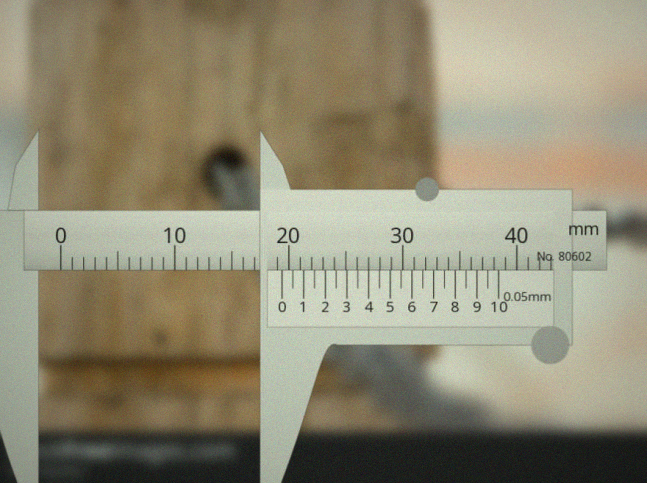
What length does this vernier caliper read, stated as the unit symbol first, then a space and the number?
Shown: mm 19.4
